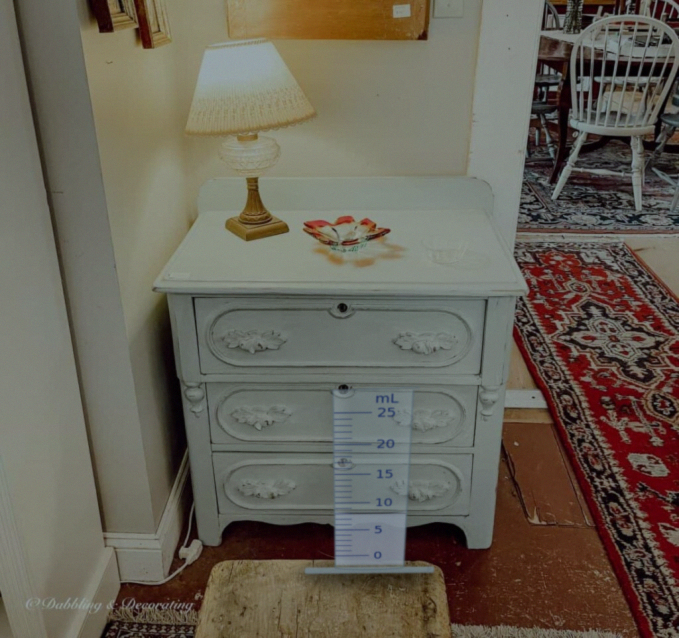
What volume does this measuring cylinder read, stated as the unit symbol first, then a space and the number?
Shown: mL 8
